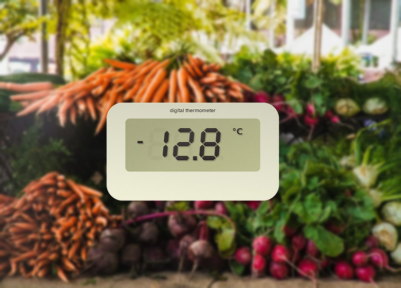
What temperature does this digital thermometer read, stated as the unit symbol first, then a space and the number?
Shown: °C -12.8
